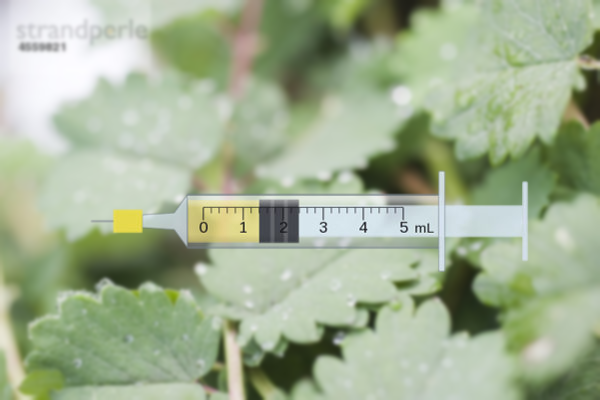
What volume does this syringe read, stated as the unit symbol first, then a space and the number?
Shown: mL 1.4
